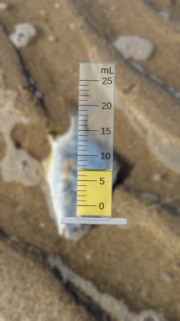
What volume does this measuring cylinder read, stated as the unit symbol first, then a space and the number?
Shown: mL 7
